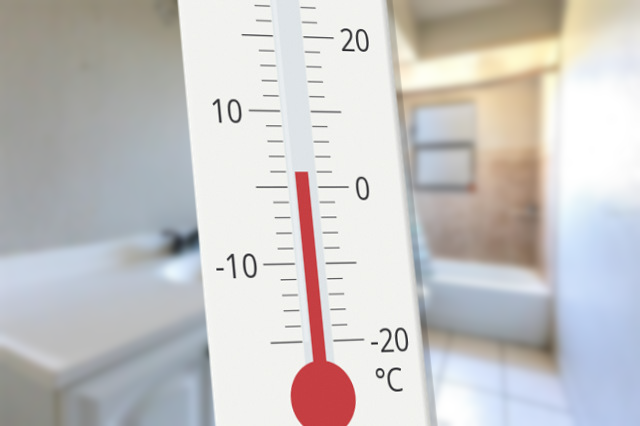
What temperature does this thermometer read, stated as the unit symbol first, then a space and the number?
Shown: °C 2
